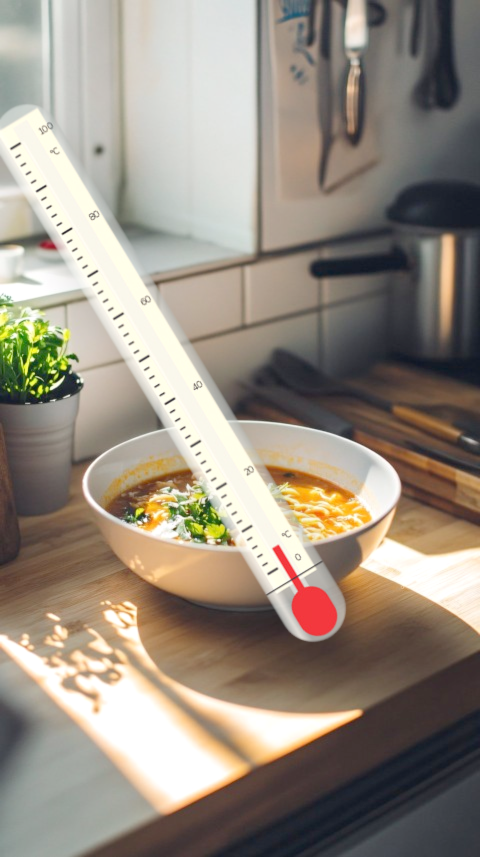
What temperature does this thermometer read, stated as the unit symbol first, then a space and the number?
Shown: °C 4
